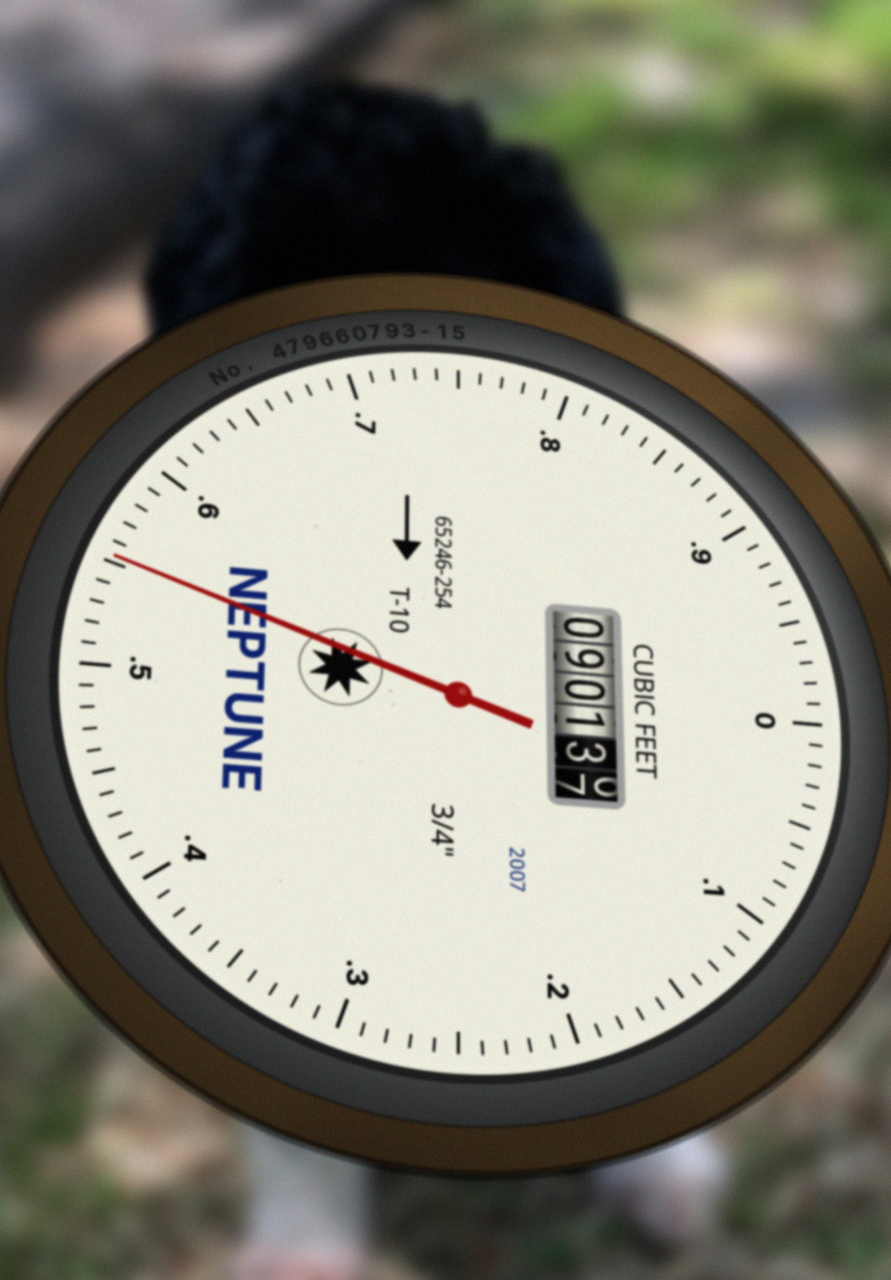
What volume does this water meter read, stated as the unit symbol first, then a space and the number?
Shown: ft³ 90136.55
